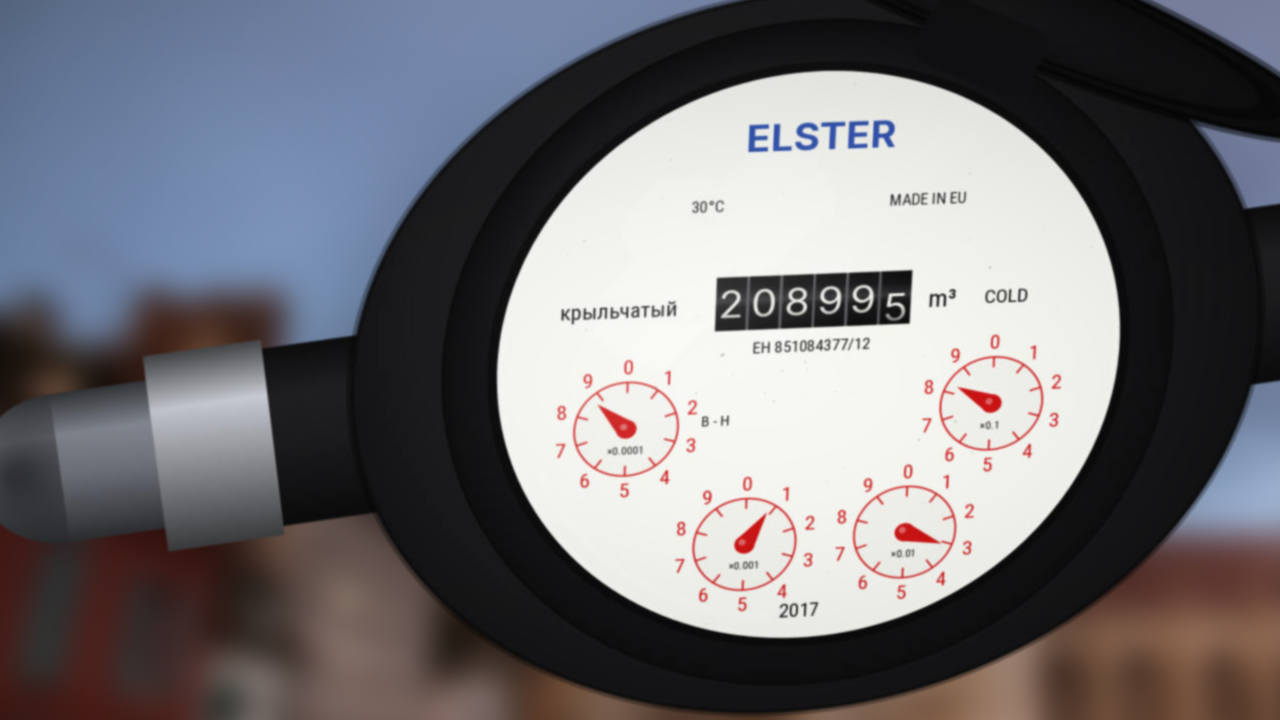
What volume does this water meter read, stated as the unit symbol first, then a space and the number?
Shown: m³ 208994.8308
